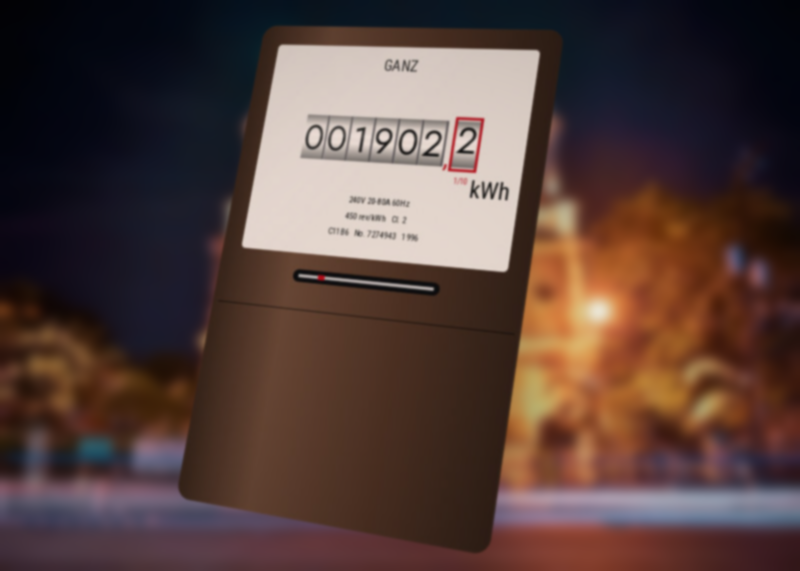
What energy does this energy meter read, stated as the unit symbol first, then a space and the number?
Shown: kWh 1902.2
